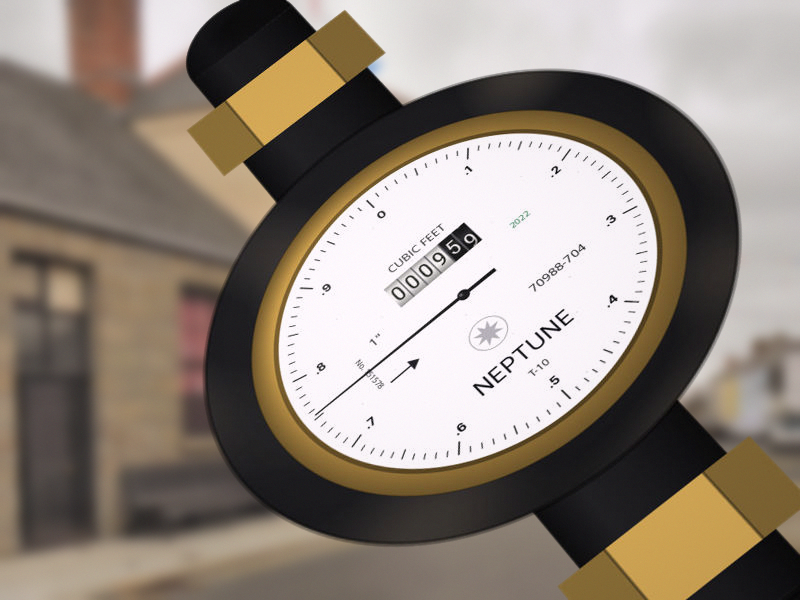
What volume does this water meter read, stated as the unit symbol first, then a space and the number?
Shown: ft³ 958.75
